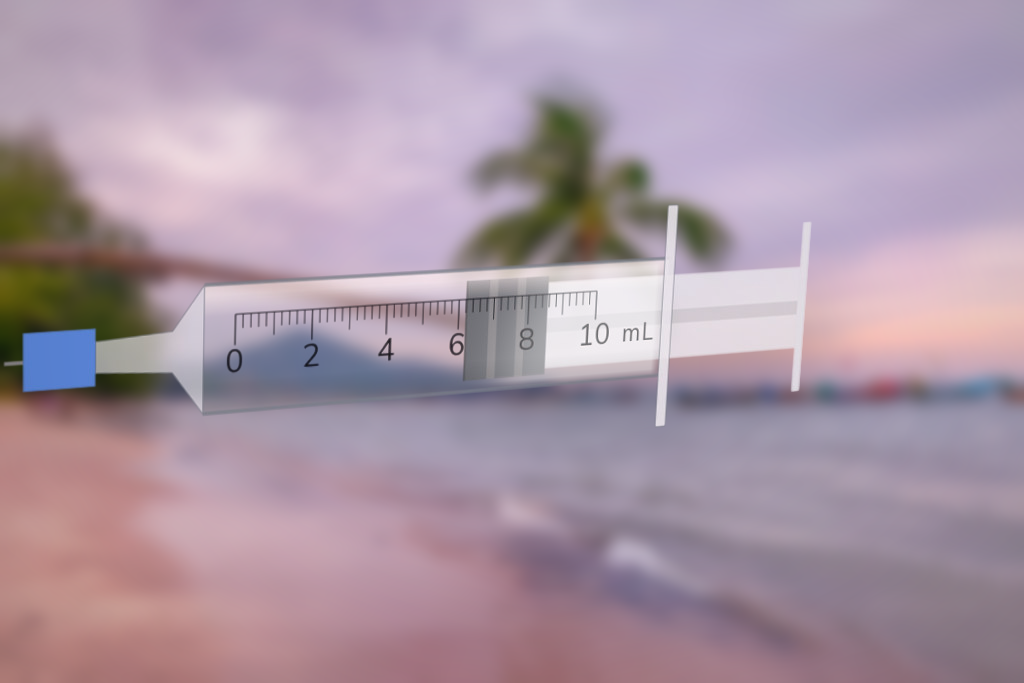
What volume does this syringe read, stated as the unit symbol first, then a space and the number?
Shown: mL 6.2
